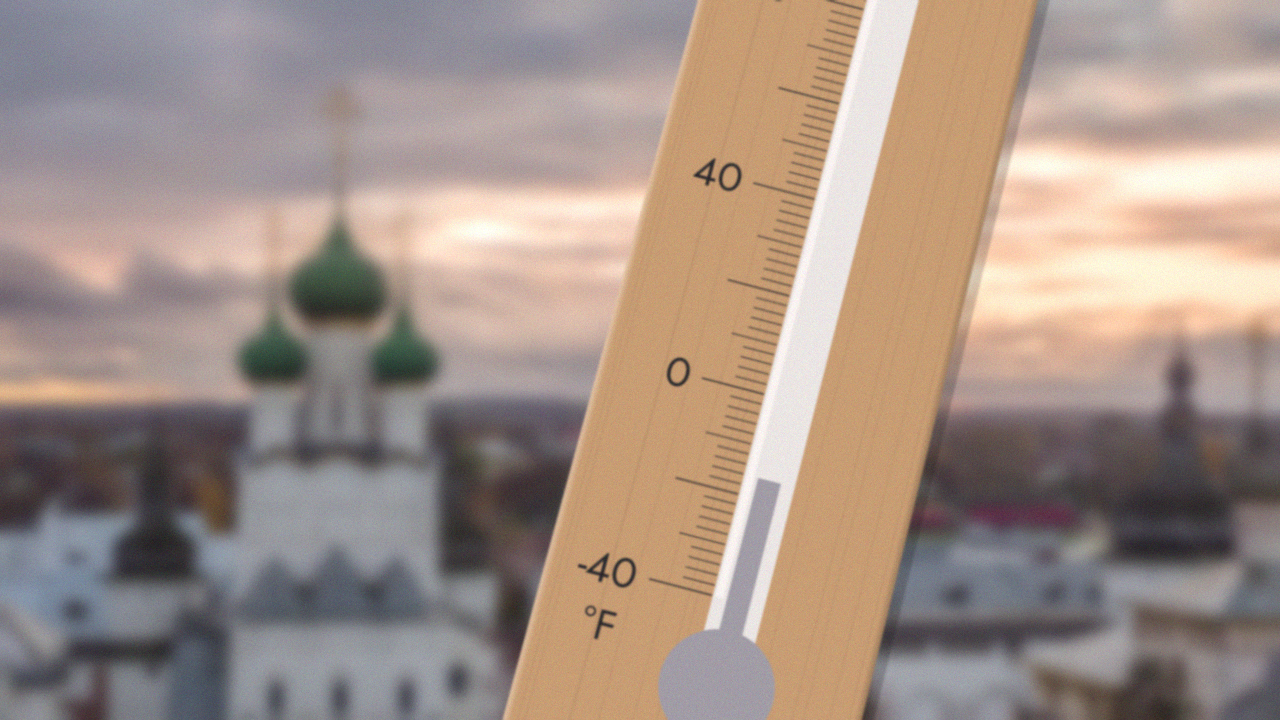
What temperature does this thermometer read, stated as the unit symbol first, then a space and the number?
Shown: °F -16
